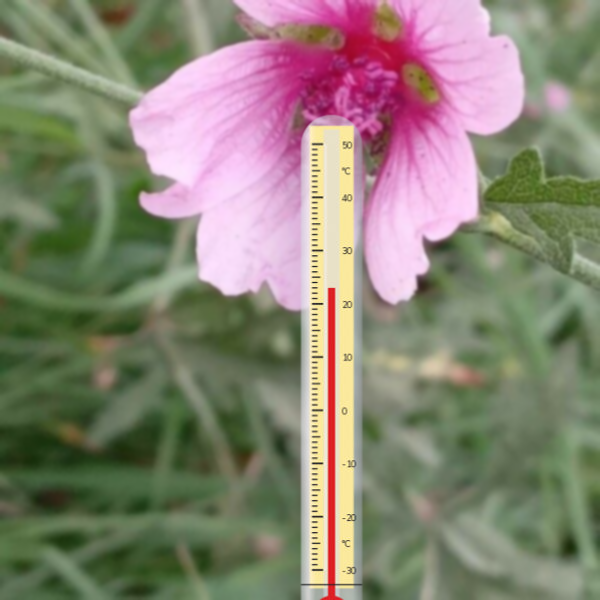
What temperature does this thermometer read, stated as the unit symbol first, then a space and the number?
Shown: °C 23
